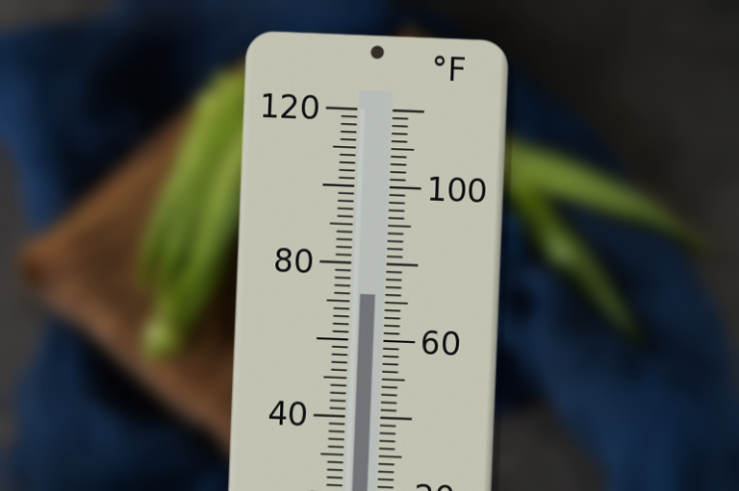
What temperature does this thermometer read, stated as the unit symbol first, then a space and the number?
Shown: °F 72
